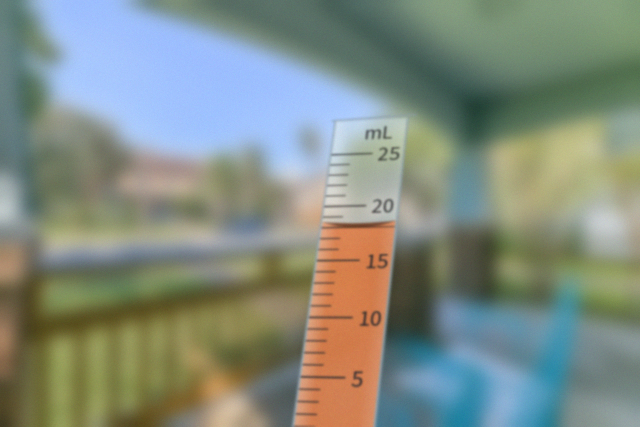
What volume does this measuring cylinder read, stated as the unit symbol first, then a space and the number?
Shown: mL 18
